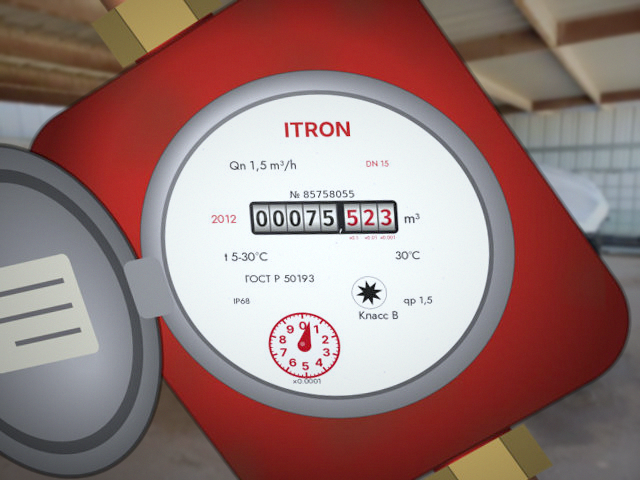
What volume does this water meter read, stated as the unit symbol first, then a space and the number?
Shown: m³ 75.5230
